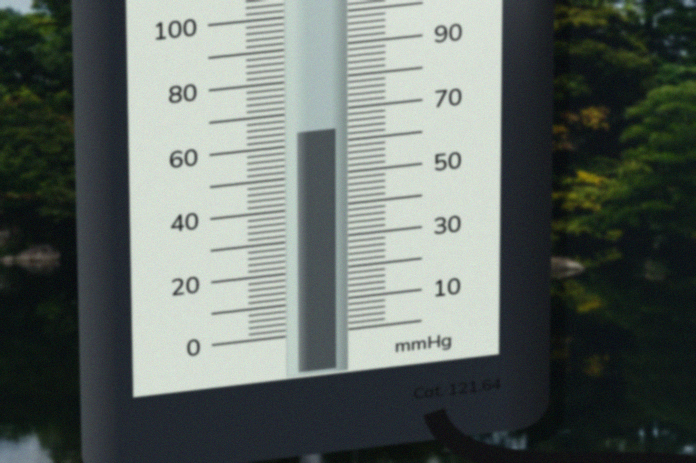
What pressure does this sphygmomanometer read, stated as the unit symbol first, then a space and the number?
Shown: mmHg 64
